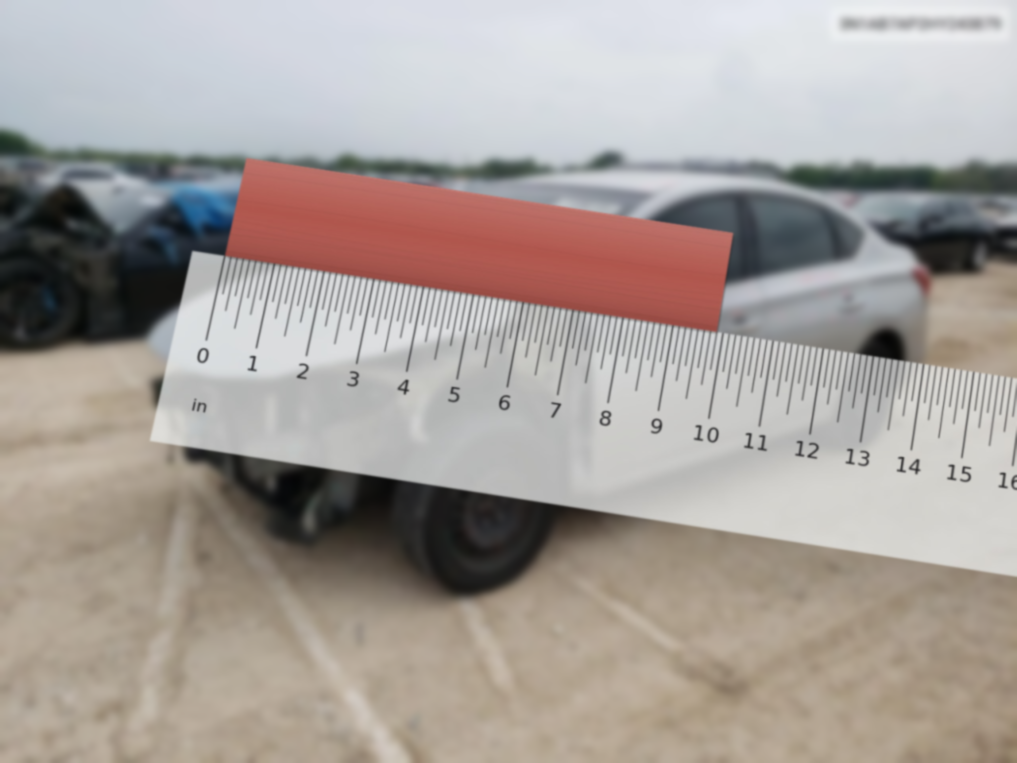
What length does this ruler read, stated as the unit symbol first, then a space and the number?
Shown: in 9.875
